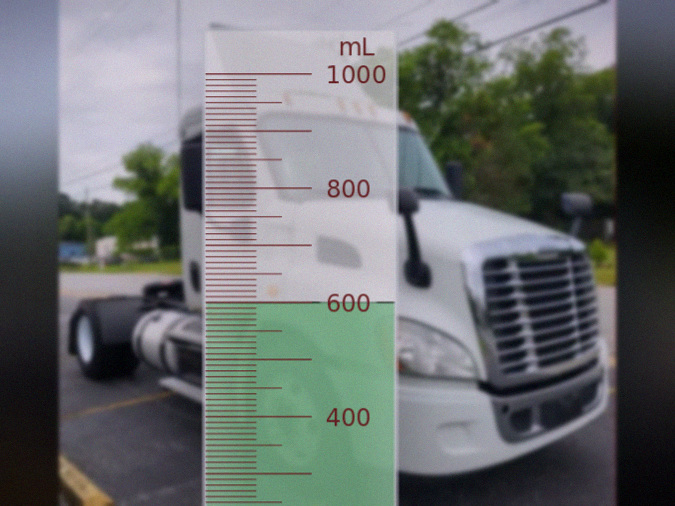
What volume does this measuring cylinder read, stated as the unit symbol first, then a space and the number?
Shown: mL 600
